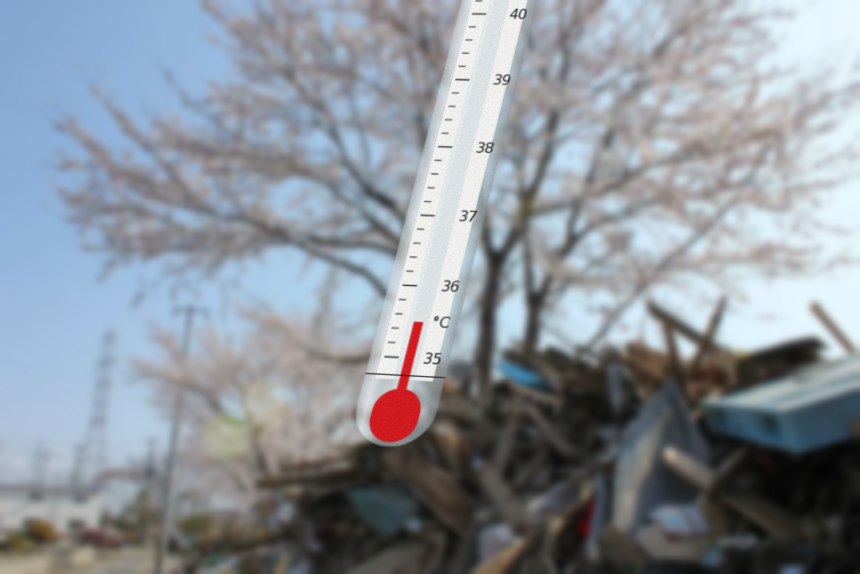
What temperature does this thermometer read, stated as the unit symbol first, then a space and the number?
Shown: °C 35.5
